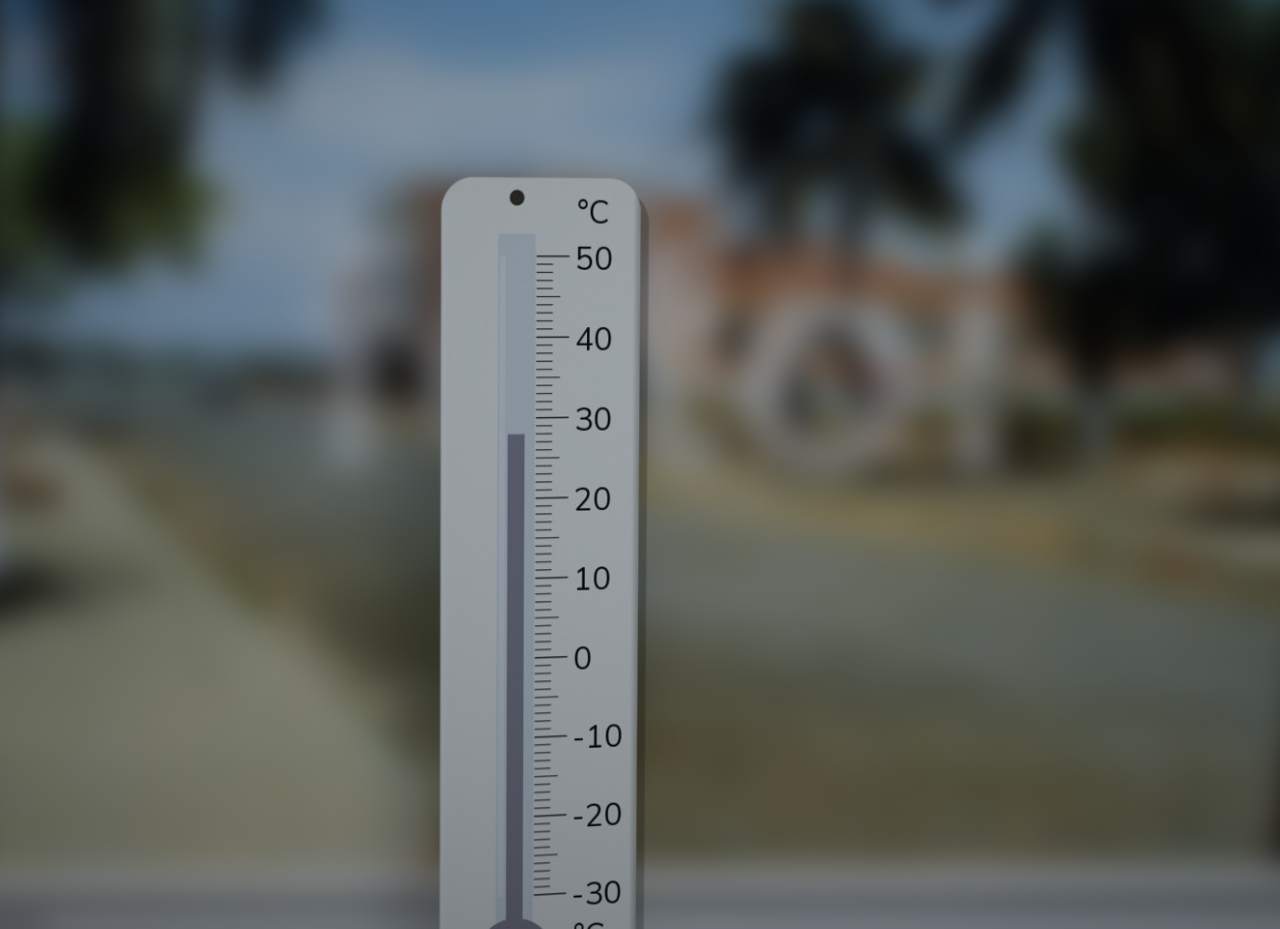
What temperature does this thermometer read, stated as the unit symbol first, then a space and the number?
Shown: °C 28
